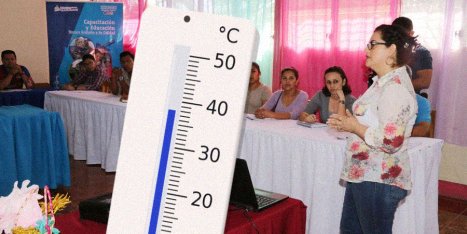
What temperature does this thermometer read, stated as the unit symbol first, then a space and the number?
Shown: °C 38
